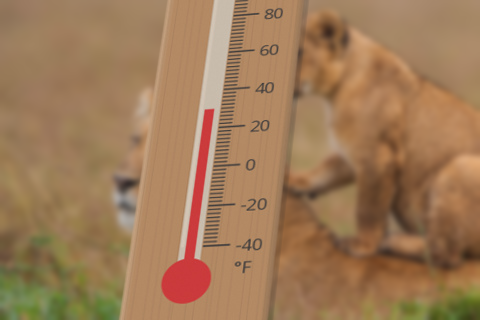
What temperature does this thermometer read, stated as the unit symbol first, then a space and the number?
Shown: °F 30
